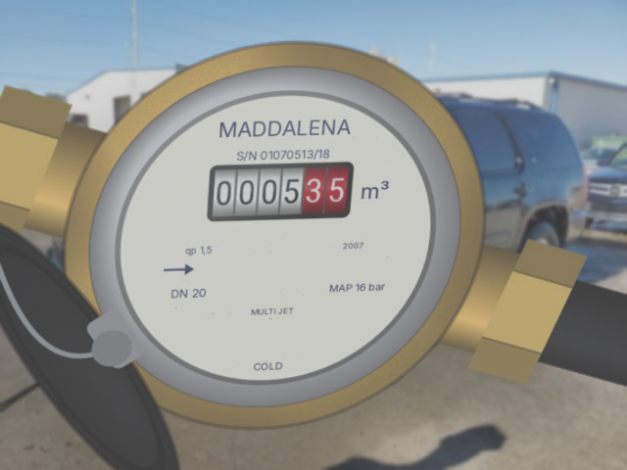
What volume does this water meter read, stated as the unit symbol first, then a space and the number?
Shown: m³ 5.35
